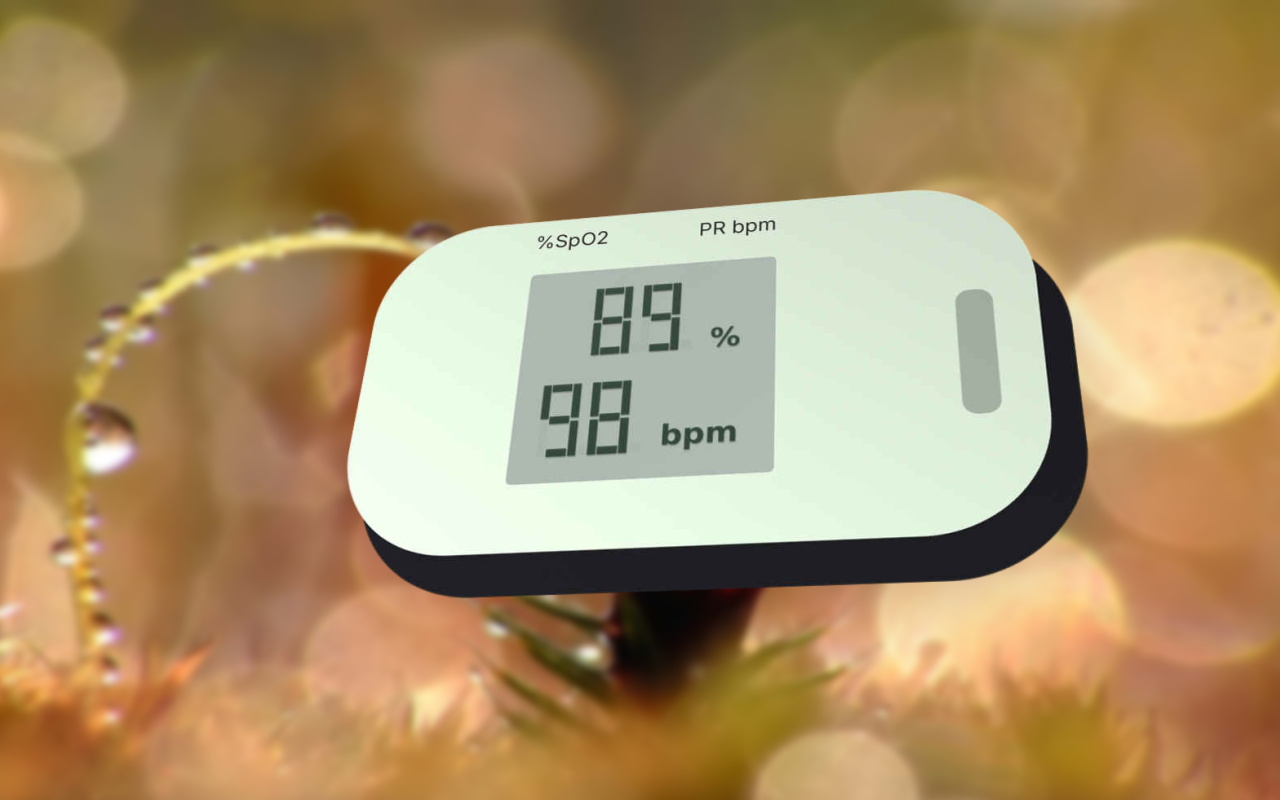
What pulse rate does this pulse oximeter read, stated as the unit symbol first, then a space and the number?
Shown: bpm 98
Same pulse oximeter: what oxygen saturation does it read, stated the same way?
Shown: % 89
